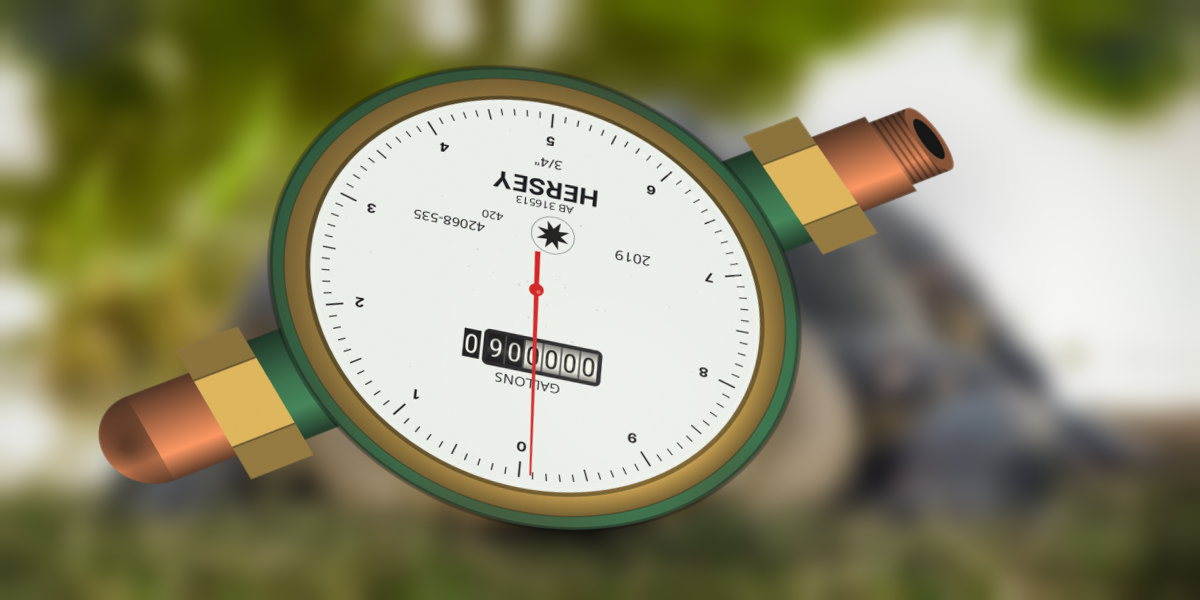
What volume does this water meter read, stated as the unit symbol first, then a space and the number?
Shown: gal 59.9
